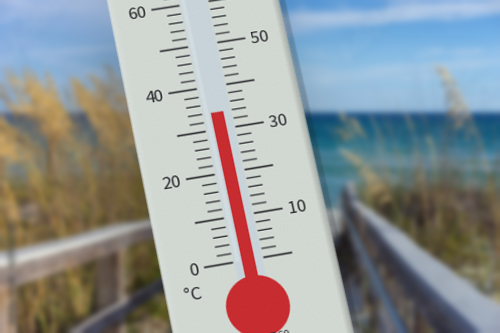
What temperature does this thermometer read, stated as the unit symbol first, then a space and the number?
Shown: °C 34
